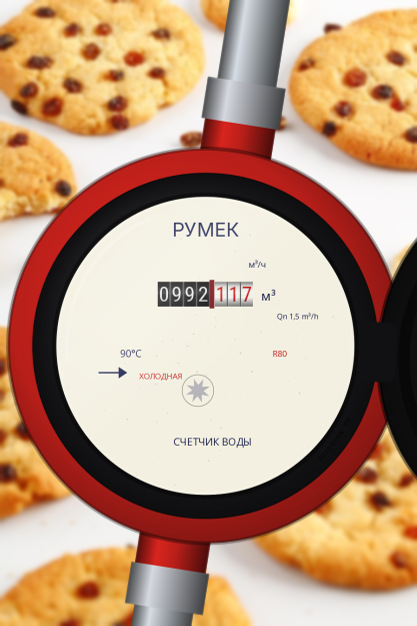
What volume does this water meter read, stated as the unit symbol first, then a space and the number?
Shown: m³ 992.117
